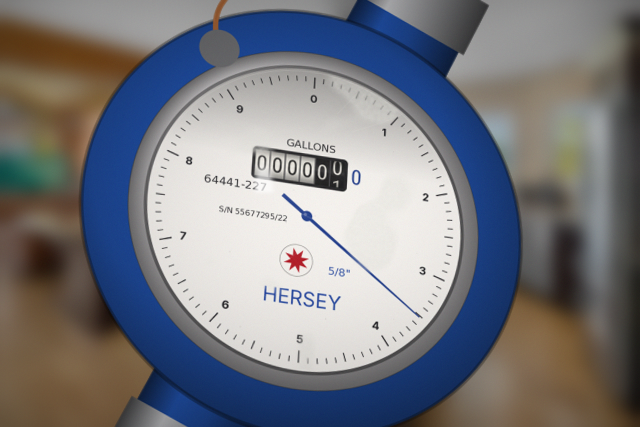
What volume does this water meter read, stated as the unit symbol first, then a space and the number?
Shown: gal 3.5
